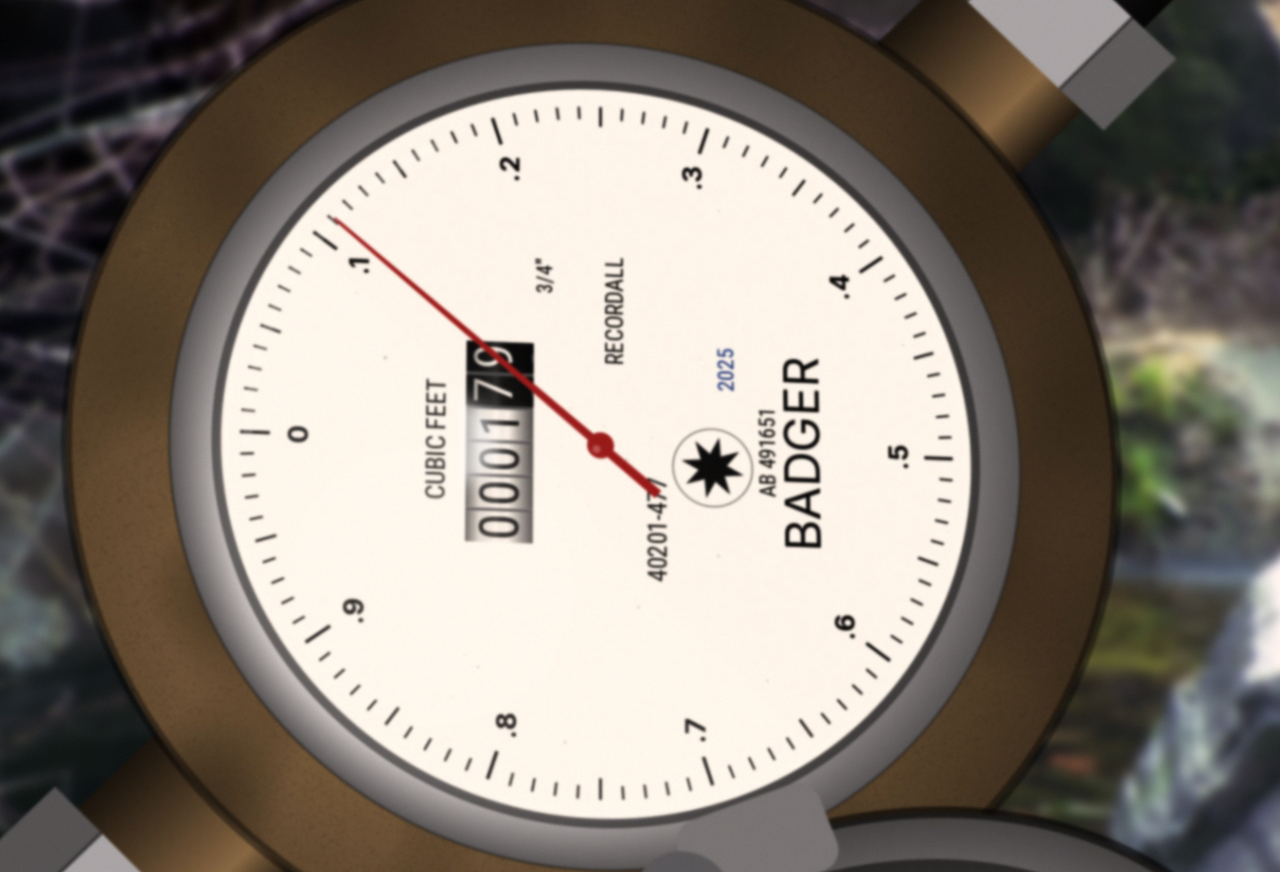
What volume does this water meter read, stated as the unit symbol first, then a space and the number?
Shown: ft³ 179.11
